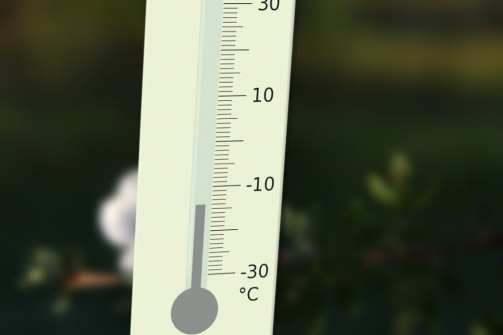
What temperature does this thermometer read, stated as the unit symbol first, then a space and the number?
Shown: °C -14
